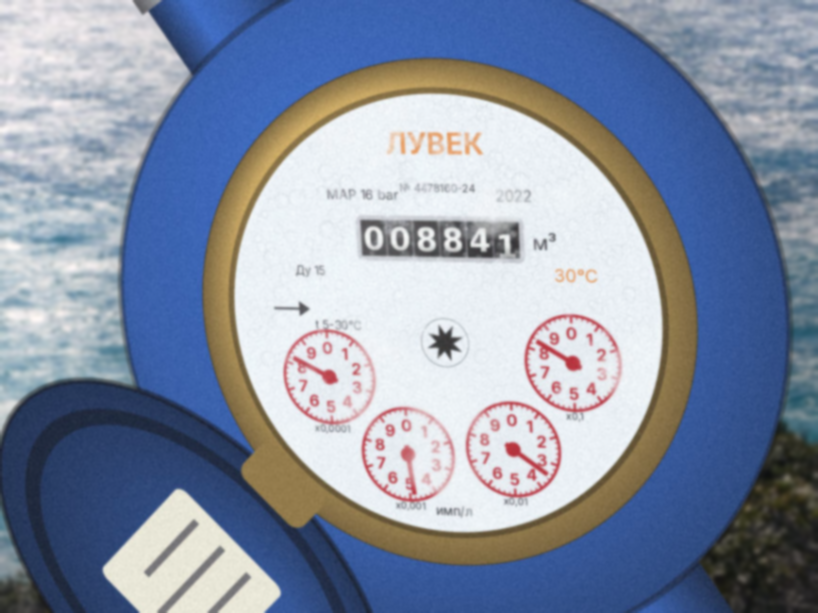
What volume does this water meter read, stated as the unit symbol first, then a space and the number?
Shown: m³ 8840.8348
